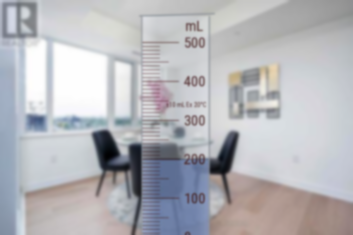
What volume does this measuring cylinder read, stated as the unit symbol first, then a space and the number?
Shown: mL 200
